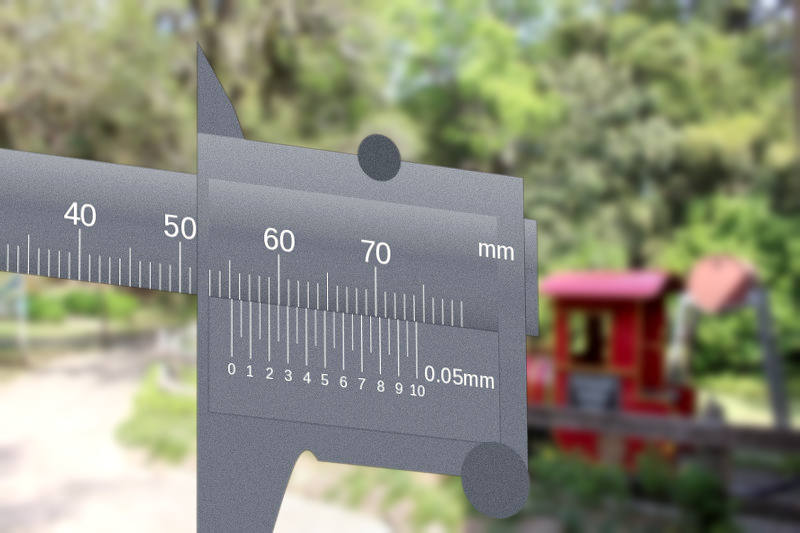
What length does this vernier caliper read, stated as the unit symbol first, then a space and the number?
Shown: mm 55.2
